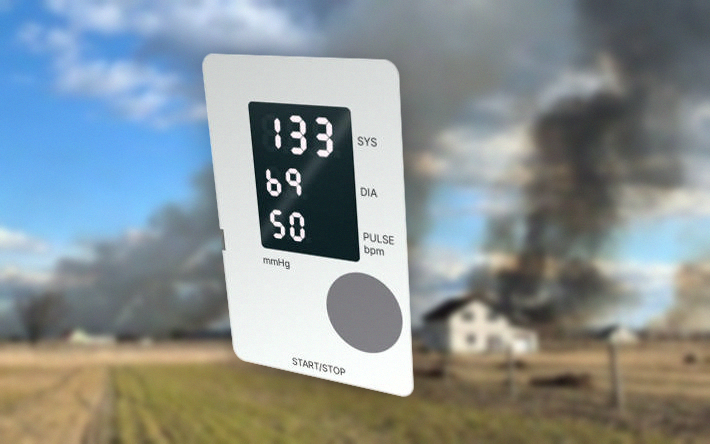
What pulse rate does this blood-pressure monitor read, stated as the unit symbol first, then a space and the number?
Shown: bpm 50
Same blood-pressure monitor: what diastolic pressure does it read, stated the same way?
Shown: mmHg 69
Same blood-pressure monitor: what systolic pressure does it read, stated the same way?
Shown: mmHg 133
